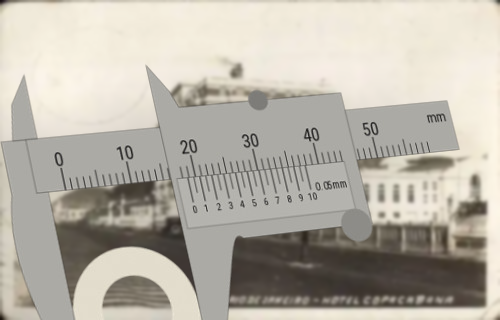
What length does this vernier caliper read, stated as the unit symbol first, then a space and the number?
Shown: mm 18.8
